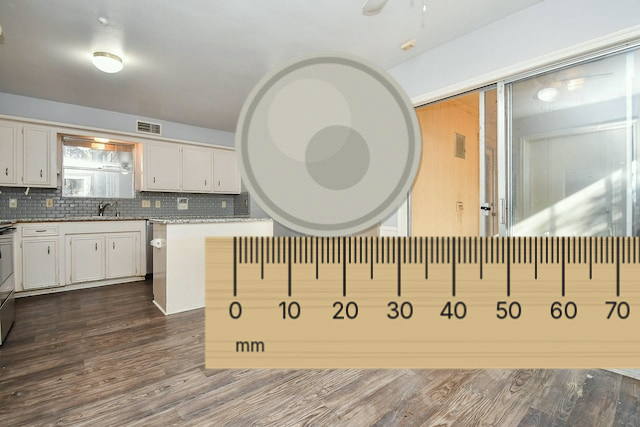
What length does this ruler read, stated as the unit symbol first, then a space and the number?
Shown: mm 34
